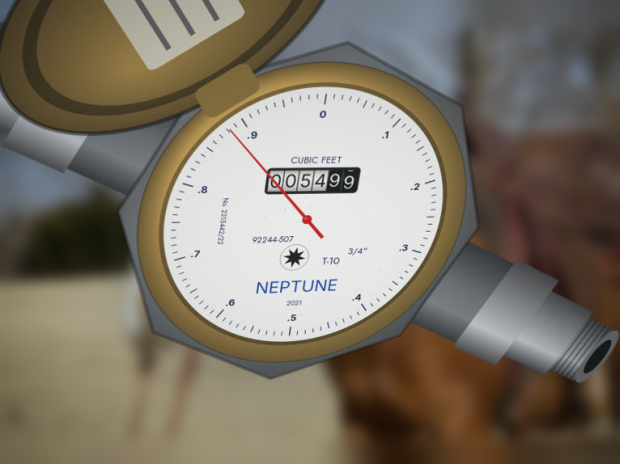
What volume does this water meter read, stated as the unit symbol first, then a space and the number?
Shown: ft³ 5498.88
